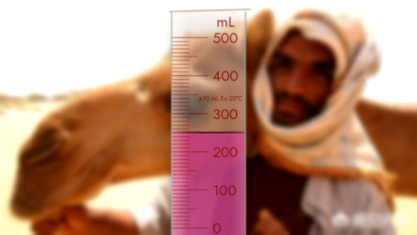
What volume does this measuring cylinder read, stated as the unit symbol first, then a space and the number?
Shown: mL 250
